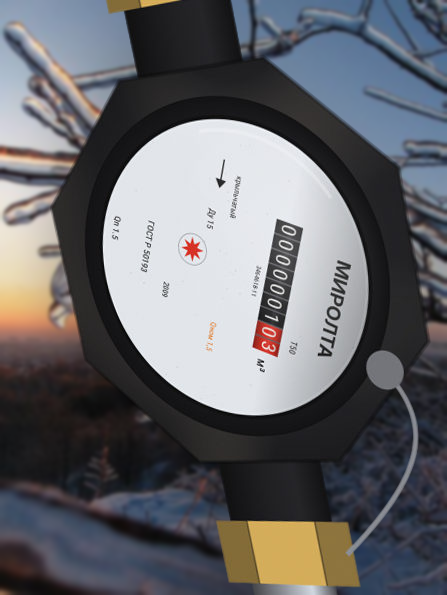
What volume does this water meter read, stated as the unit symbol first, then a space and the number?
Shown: m³ 1.03
